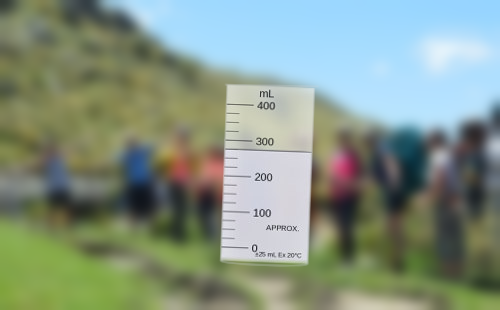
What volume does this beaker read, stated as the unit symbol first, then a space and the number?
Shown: mL 275
